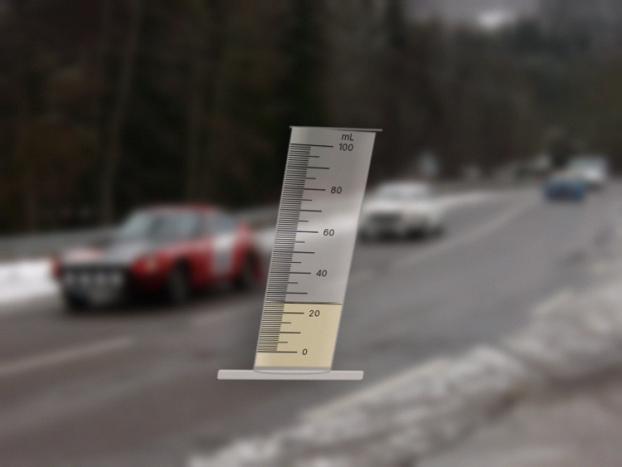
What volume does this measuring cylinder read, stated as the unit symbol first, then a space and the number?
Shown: mL 25
